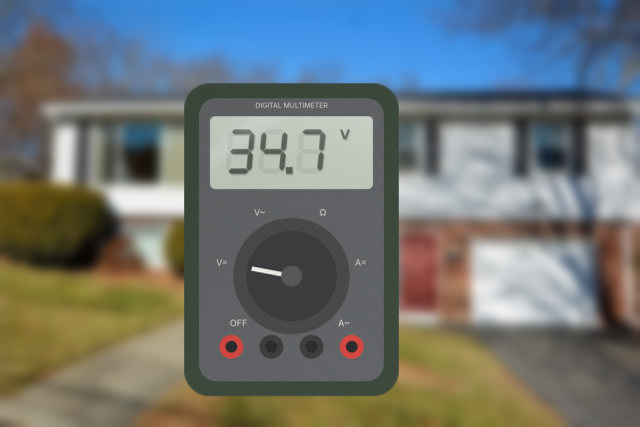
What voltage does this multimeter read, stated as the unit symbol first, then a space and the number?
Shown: V 34.7
